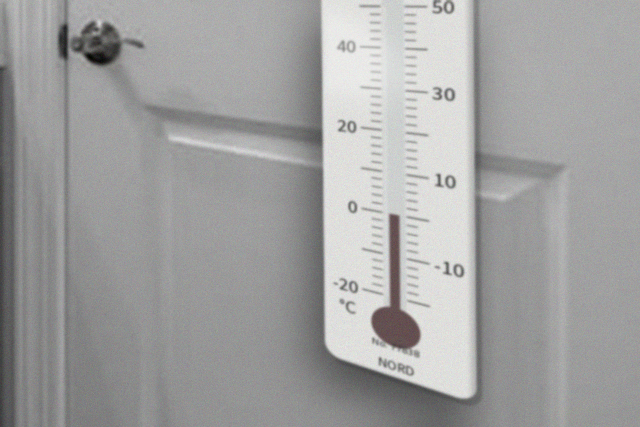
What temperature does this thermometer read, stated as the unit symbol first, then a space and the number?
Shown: °C 0
